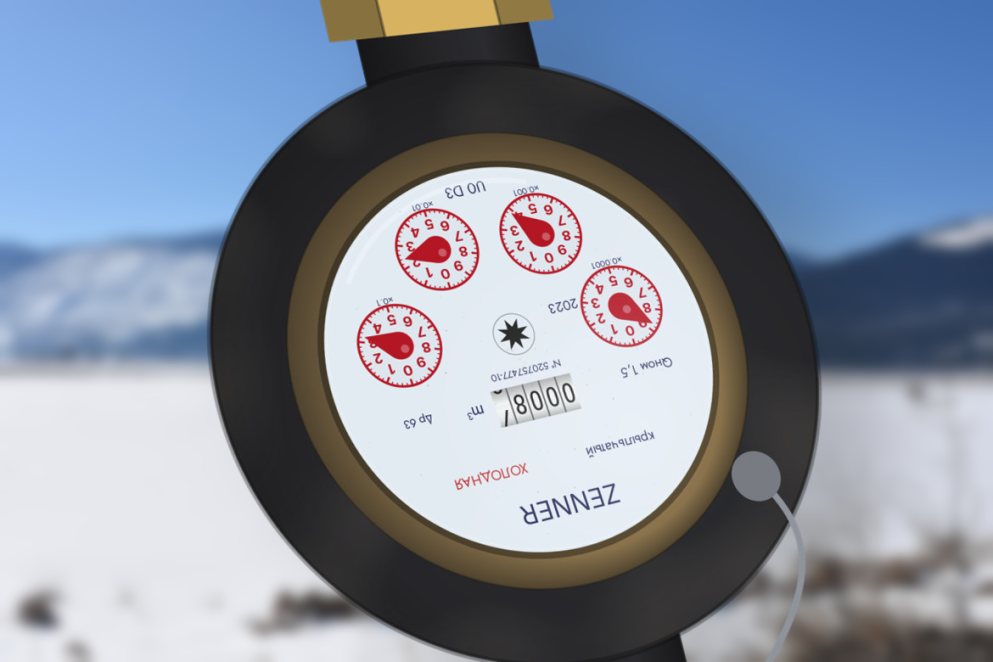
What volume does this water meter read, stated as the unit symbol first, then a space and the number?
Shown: m³ 87.3238
